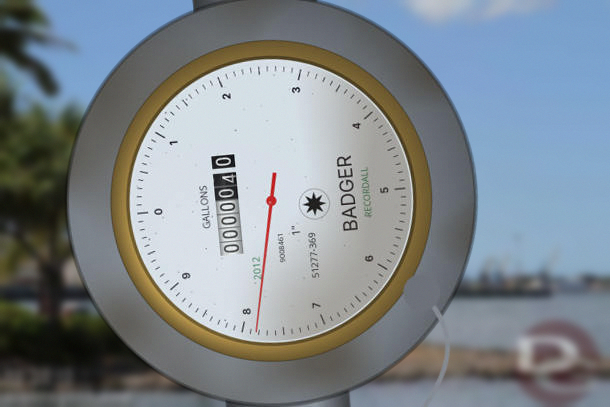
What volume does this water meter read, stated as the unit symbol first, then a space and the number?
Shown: gal 37.8
